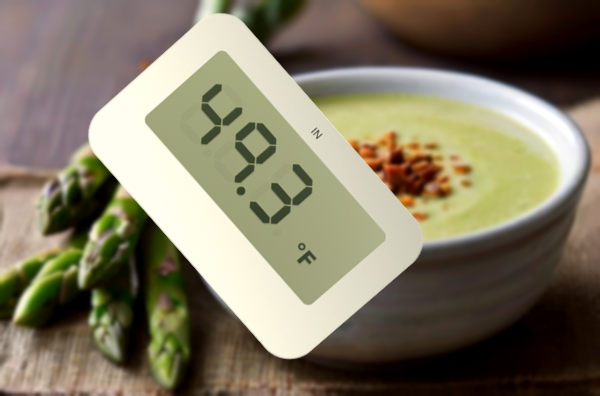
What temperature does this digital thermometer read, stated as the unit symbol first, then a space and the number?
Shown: °F 49.3
